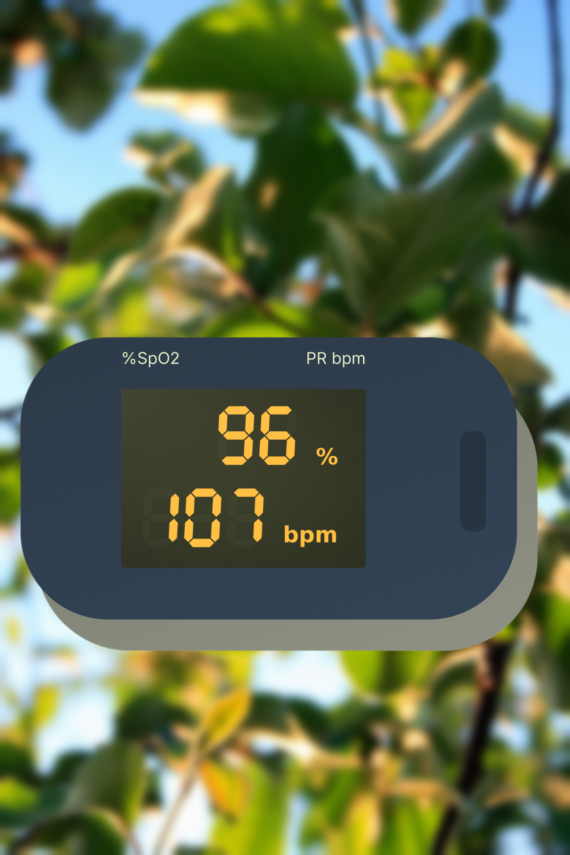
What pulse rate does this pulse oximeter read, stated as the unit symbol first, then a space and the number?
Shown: bpm 107
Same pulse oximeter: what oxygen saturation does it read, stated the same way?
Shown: % 96
